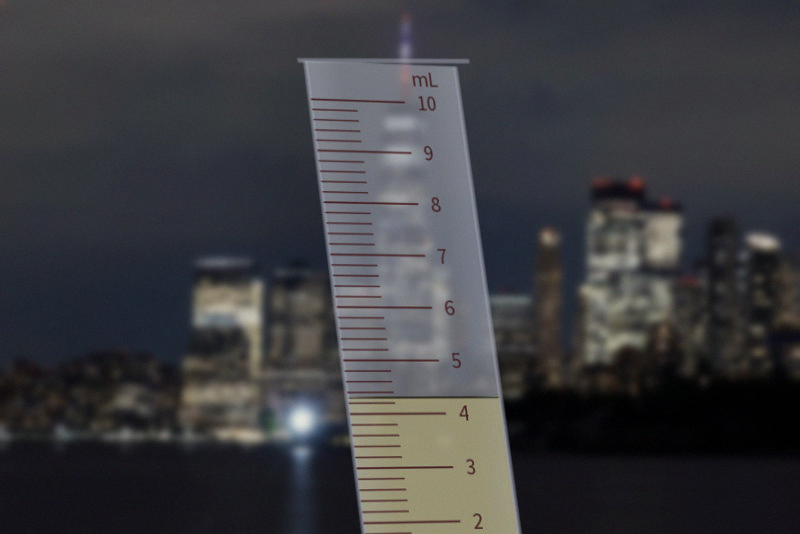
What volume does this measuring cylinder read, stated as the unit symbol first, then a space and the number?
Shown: mL 4.3
